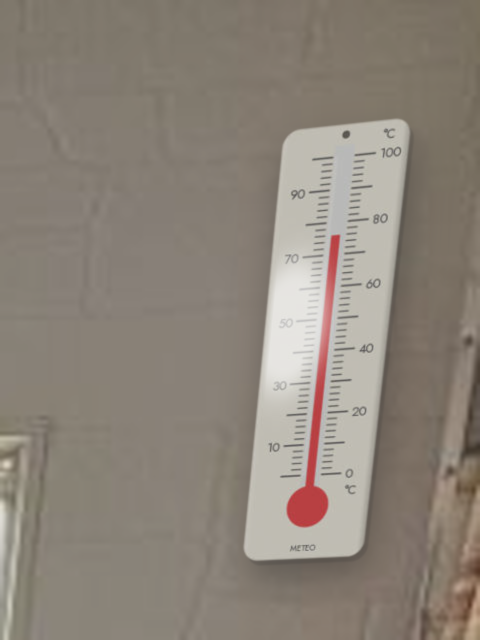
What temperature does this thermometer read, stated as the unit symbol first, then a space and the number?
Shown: °C 76
